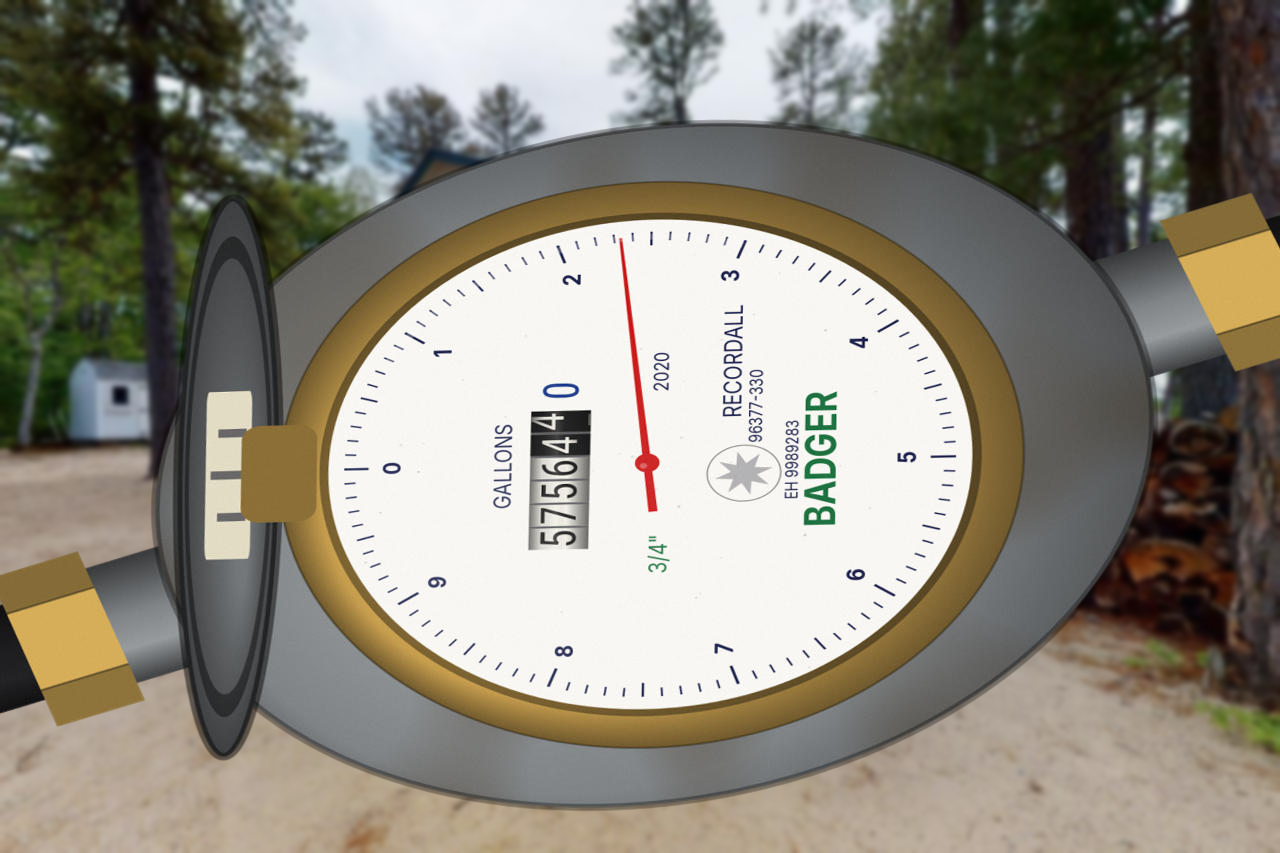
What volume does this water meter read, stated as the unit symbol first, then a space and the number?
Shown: gal 5756442.3
